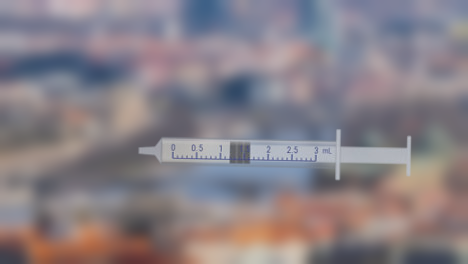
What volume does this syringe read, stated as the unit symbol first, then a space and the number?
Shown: mL 1.2
